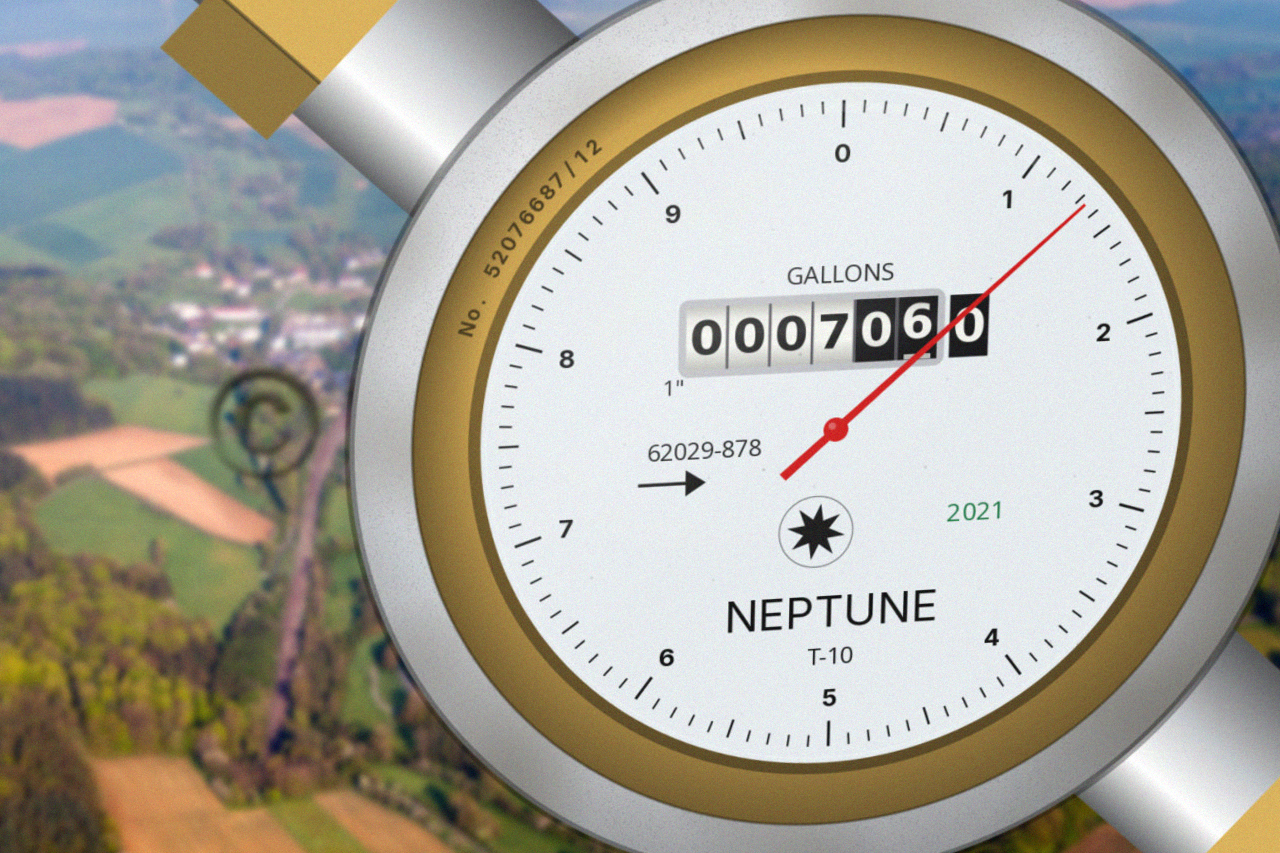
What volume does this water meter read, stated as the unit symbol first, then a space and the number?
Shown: gal 7061.3
